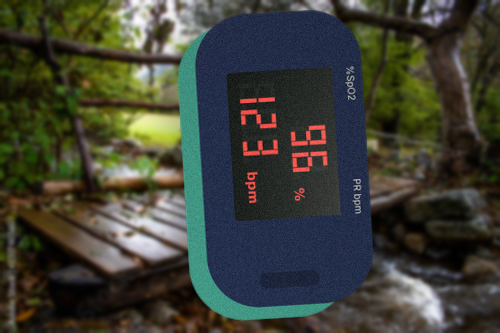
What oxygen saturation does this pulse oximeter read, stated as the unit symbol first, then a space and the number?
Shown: % 96
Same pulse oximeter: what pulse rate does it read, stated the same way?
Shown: bpm 123
